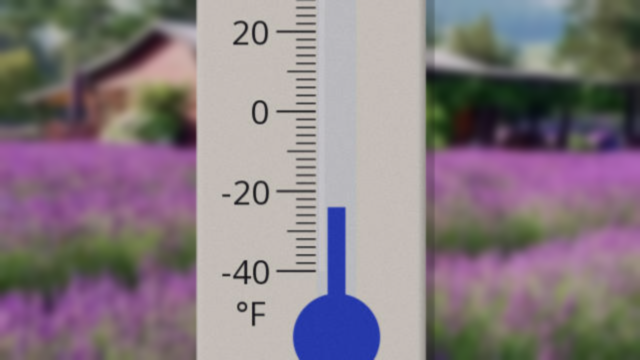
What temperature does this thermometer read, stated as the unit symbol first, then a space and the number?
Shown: °F -24
